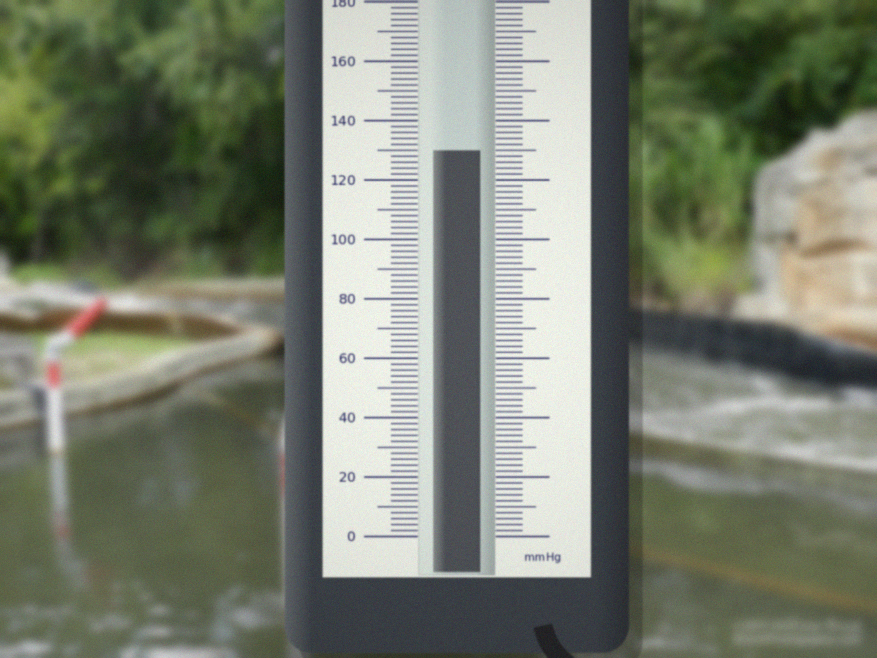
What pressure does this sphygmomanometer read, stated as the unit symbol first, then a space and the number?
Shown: mmHg 130
